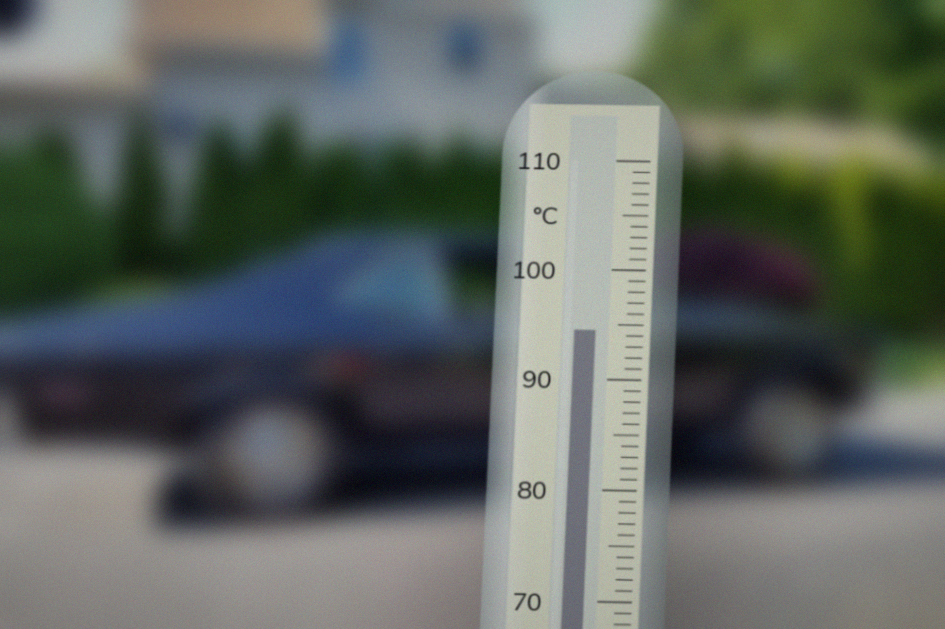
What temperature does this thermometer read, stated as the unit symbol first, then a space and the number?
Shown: °C 94.5
